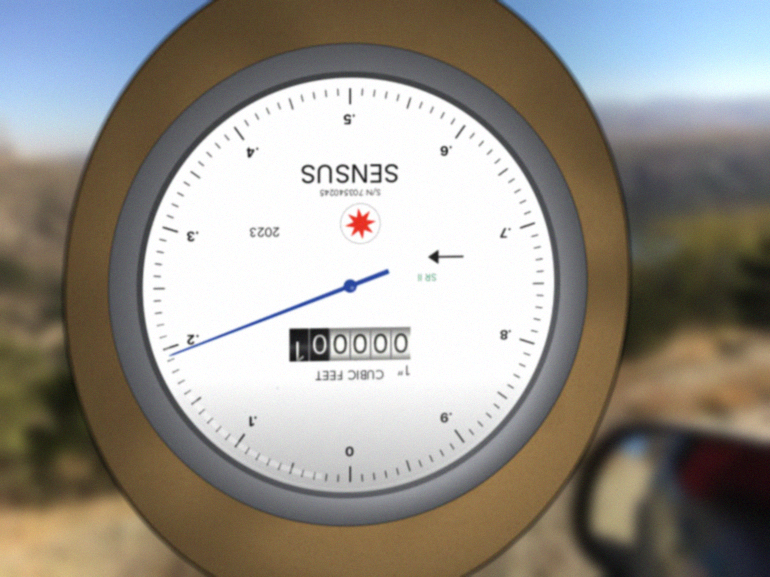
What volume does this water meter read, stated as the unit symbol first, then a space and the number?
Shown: ft³ 1.19
